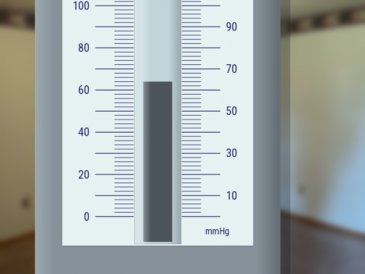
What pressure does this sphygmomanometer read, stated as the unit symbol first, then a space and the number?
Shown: mmHg 64
